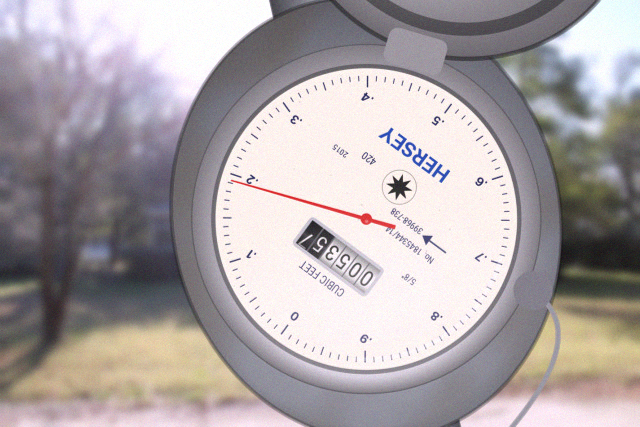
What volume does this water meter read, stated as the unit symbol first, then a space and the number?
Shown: ft³ 5357.19
